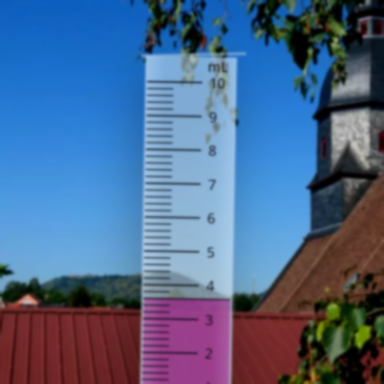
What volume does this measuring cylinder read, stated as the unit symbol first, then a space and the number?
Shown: mL 3.6
